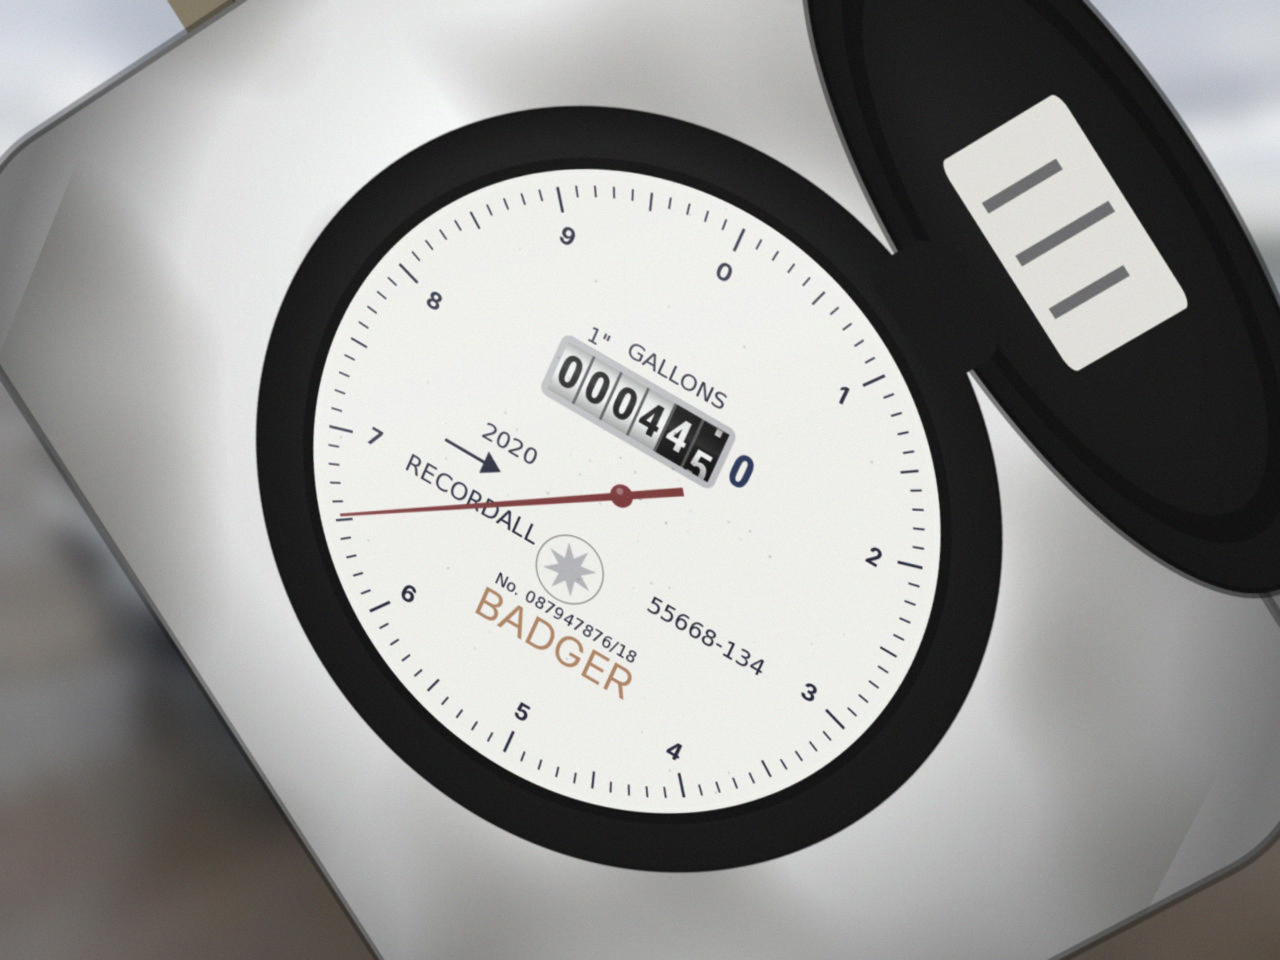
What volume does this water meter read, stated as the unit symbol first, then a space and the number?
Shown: gal 4446.5
